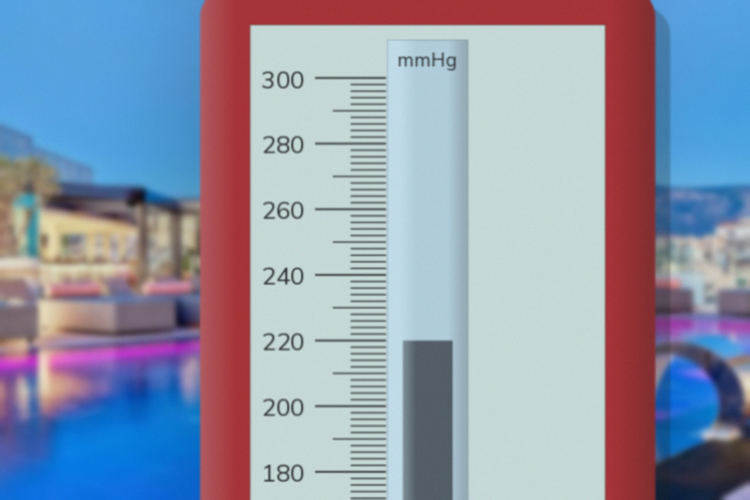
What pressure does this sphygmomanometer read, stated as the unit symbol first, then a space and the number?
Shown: mmHg 220
